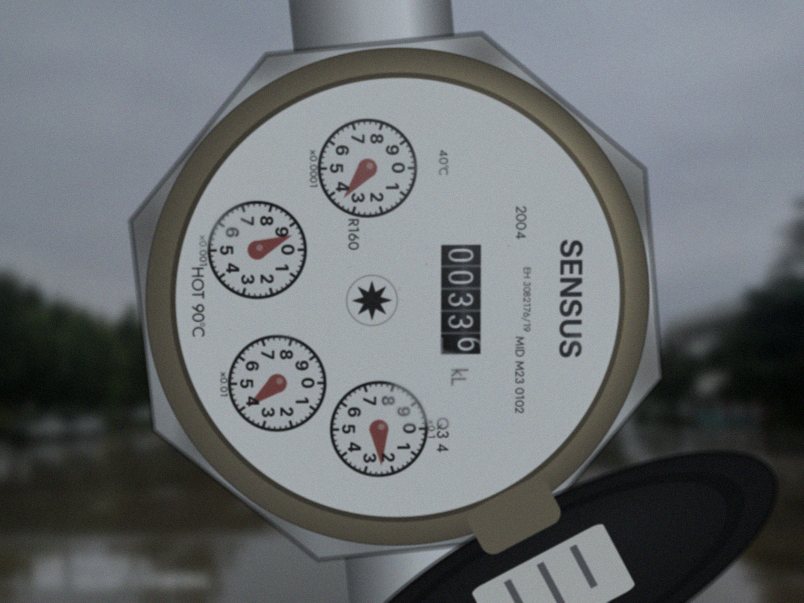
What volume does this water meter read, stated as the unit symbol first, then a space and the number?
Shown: kL 336.2393
